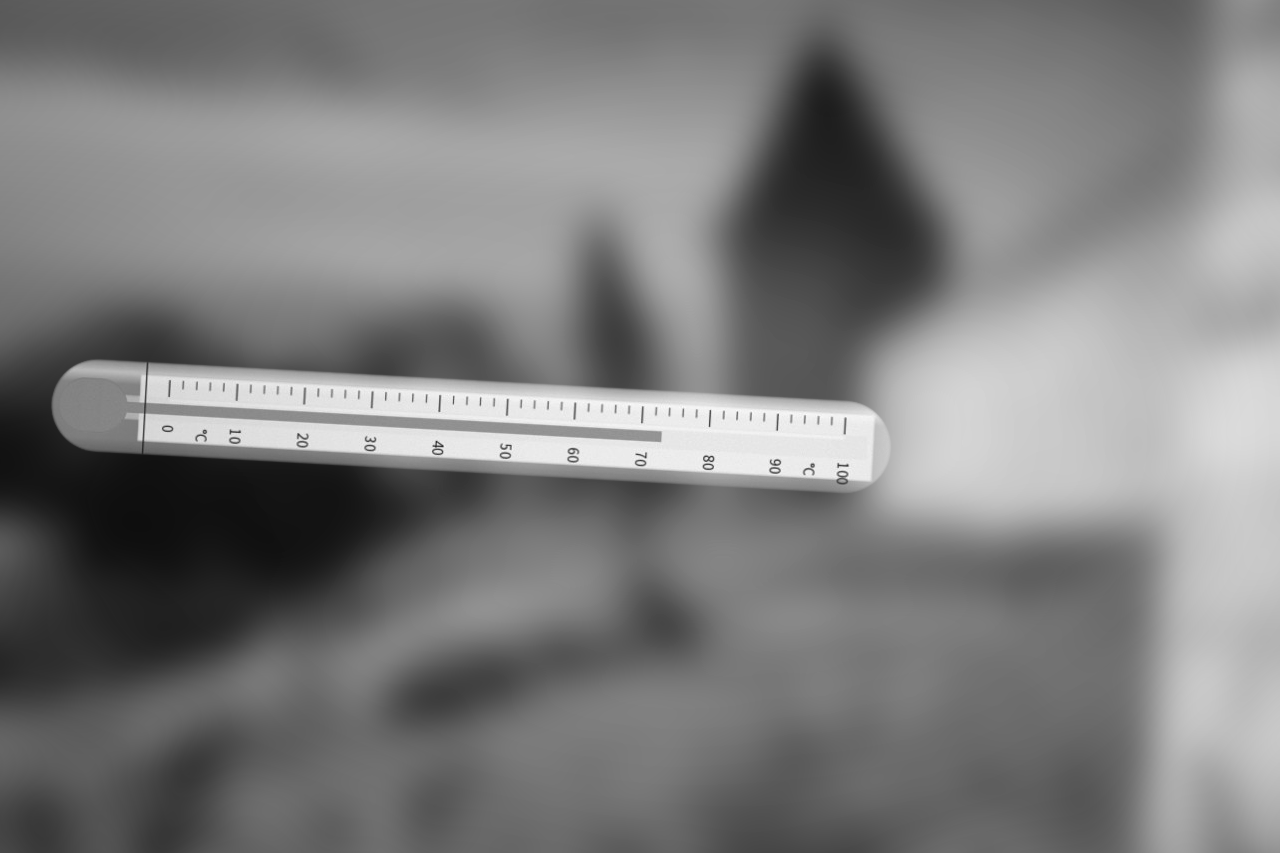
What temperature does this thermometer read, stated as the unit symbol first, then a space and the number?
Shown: °C 73
